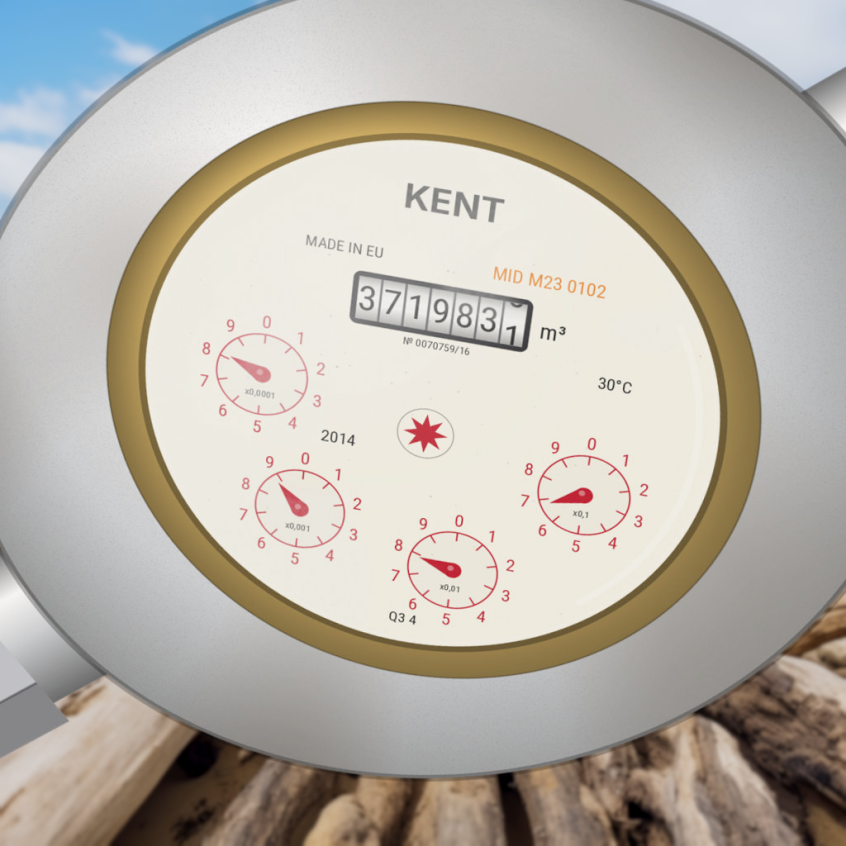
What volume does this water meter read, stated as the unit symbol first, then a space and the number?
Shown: m³ 3719830.6788
